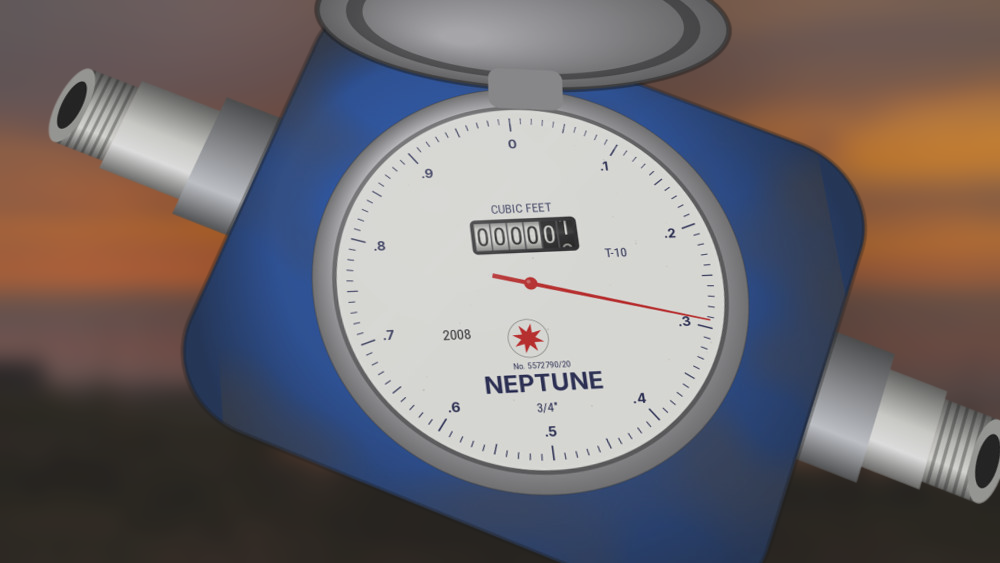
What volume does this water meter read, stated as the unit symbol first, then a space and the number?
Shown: ft³ 1.29
